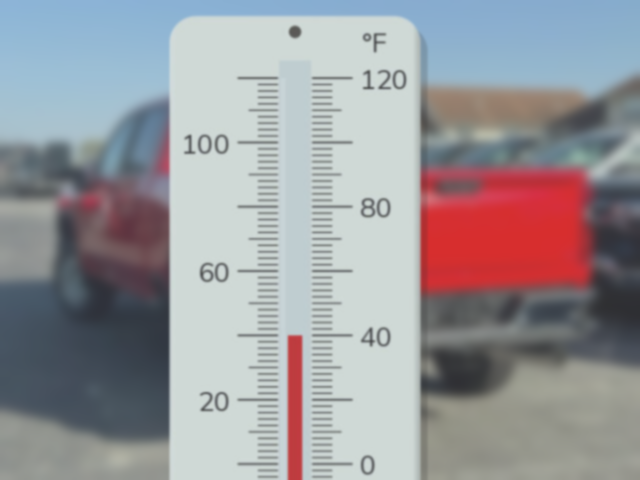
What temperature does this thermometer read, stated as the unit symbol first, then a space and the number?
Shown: °F 40
